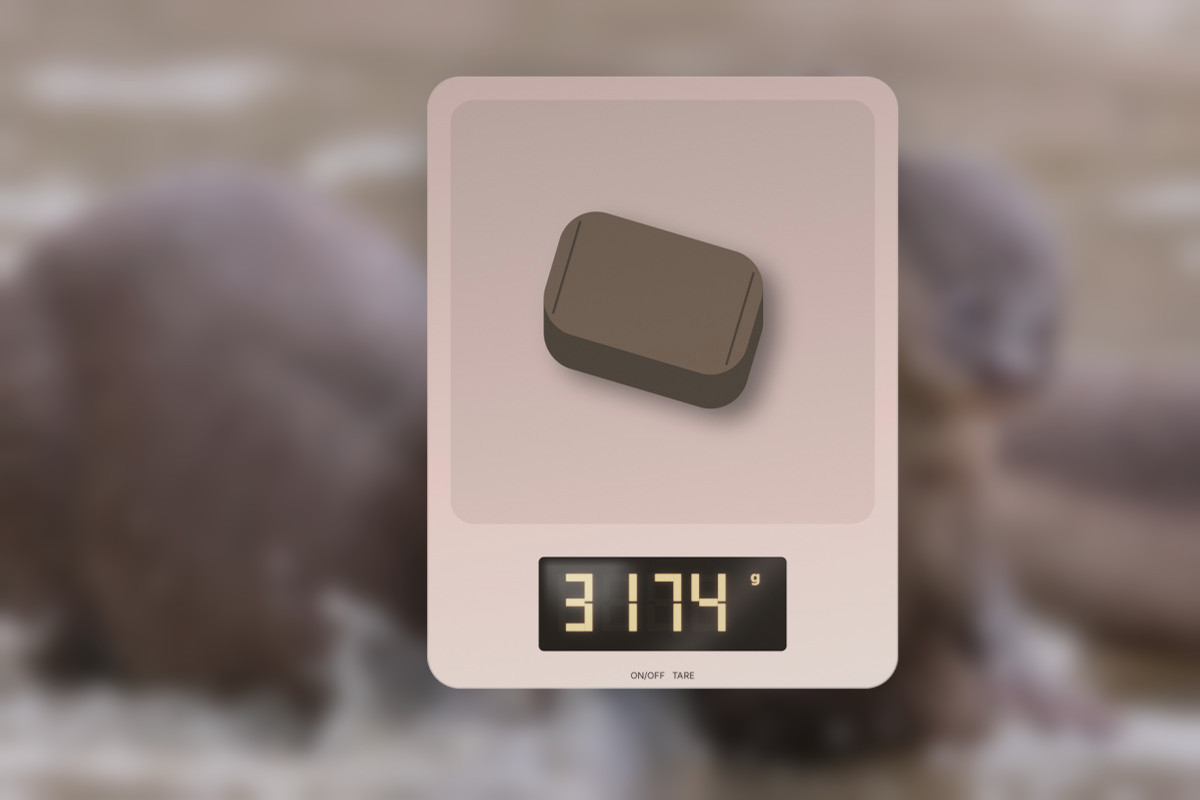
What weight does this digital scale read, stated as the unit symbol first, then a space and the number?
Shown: g 3174
